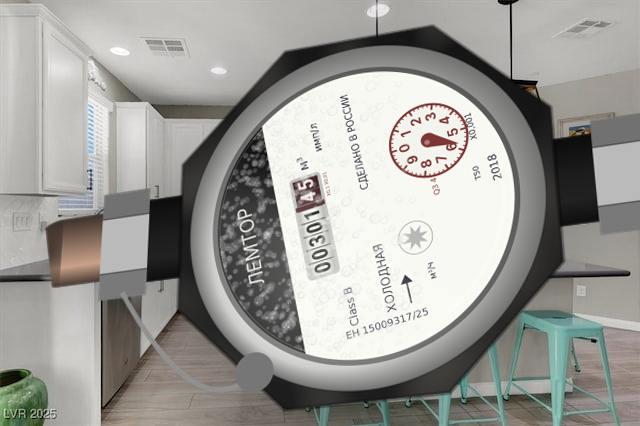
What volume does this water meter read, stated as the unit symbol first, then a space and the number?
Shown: m³ 301.455
